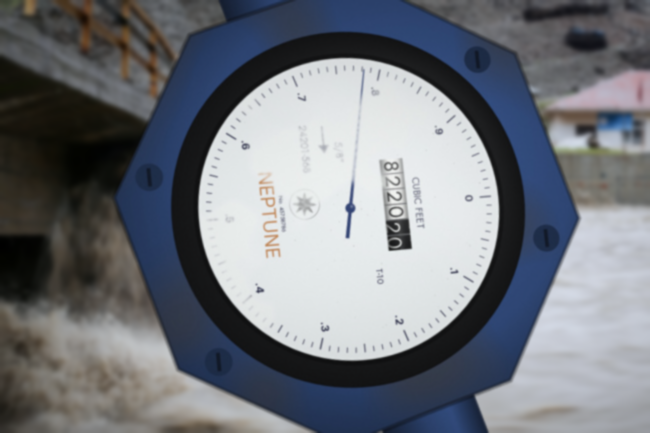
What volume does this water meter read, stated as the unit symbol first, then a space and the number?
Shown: ft³ 822019.78
